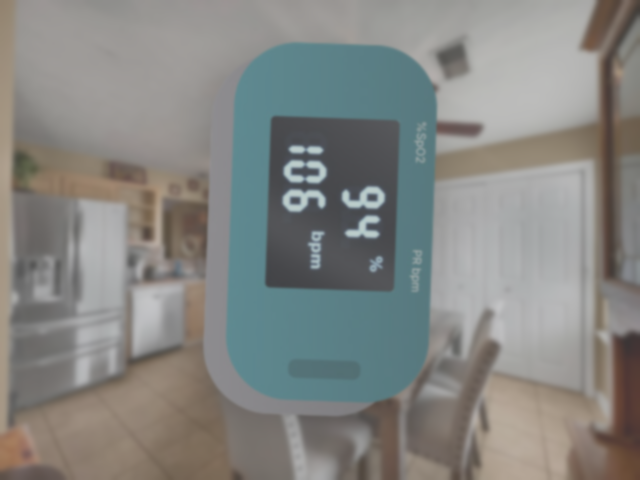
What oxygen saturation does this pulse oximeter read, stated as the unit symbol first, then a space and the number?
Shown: % 94
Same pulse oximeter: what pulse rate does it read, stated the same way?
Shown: bpm 106
